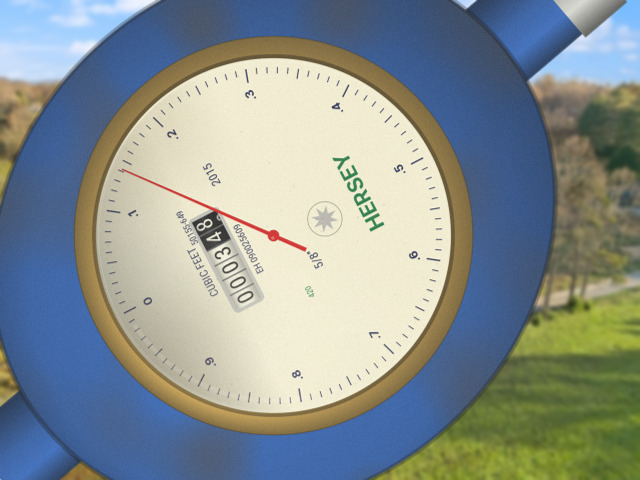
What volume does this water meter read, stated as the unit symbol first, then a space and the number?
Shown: ft³ 348.14
